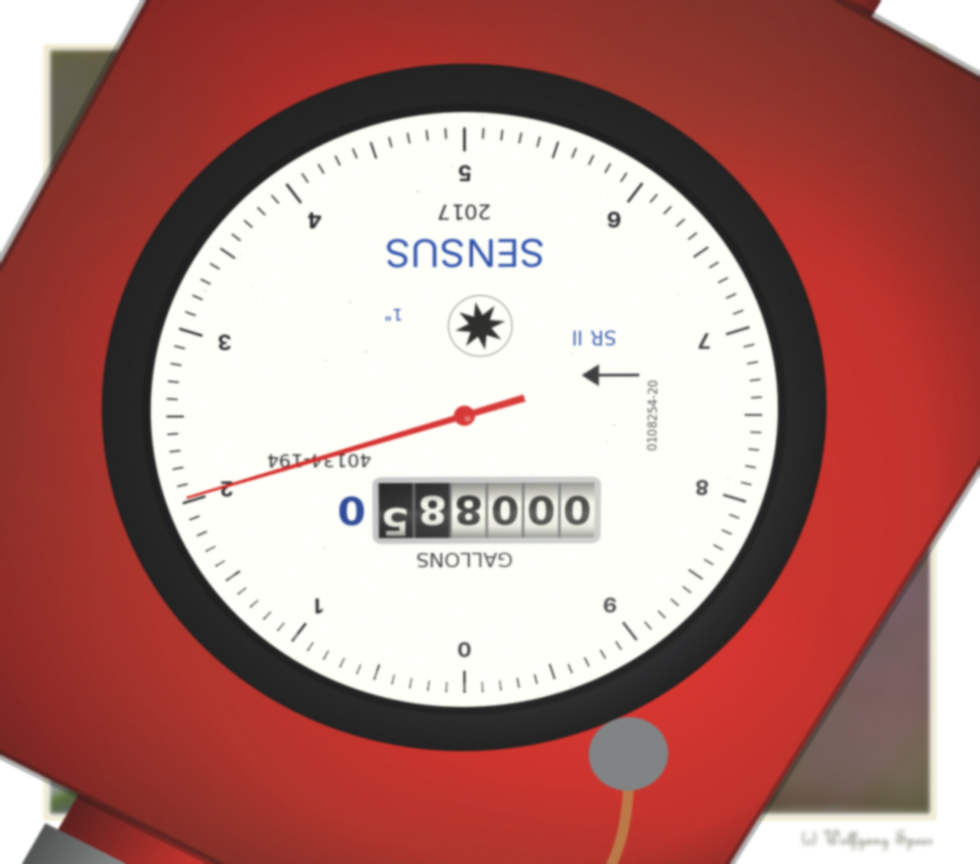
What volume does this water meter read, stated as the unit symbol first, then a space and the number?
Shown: gal 8852.0
